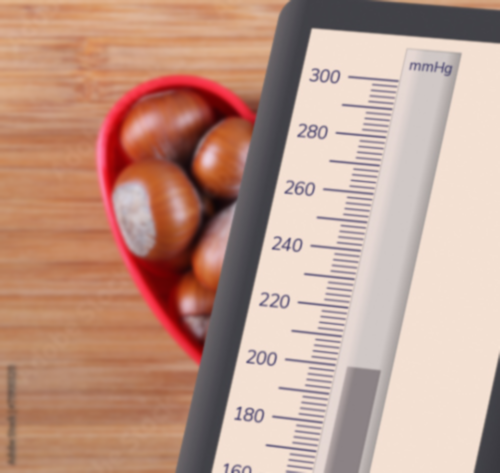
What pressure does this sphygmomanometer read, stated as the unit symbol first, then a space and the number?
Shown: mmHg 200
